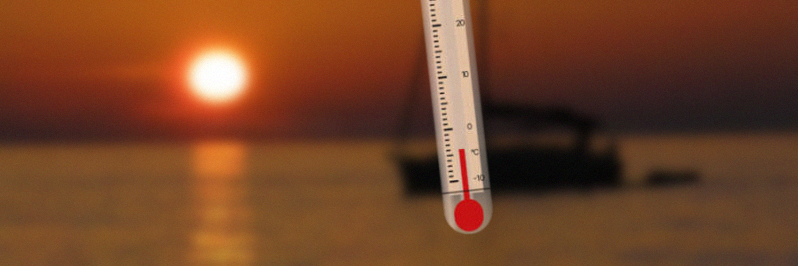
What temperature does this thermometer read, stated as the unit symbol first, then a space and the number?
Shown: °C -4
